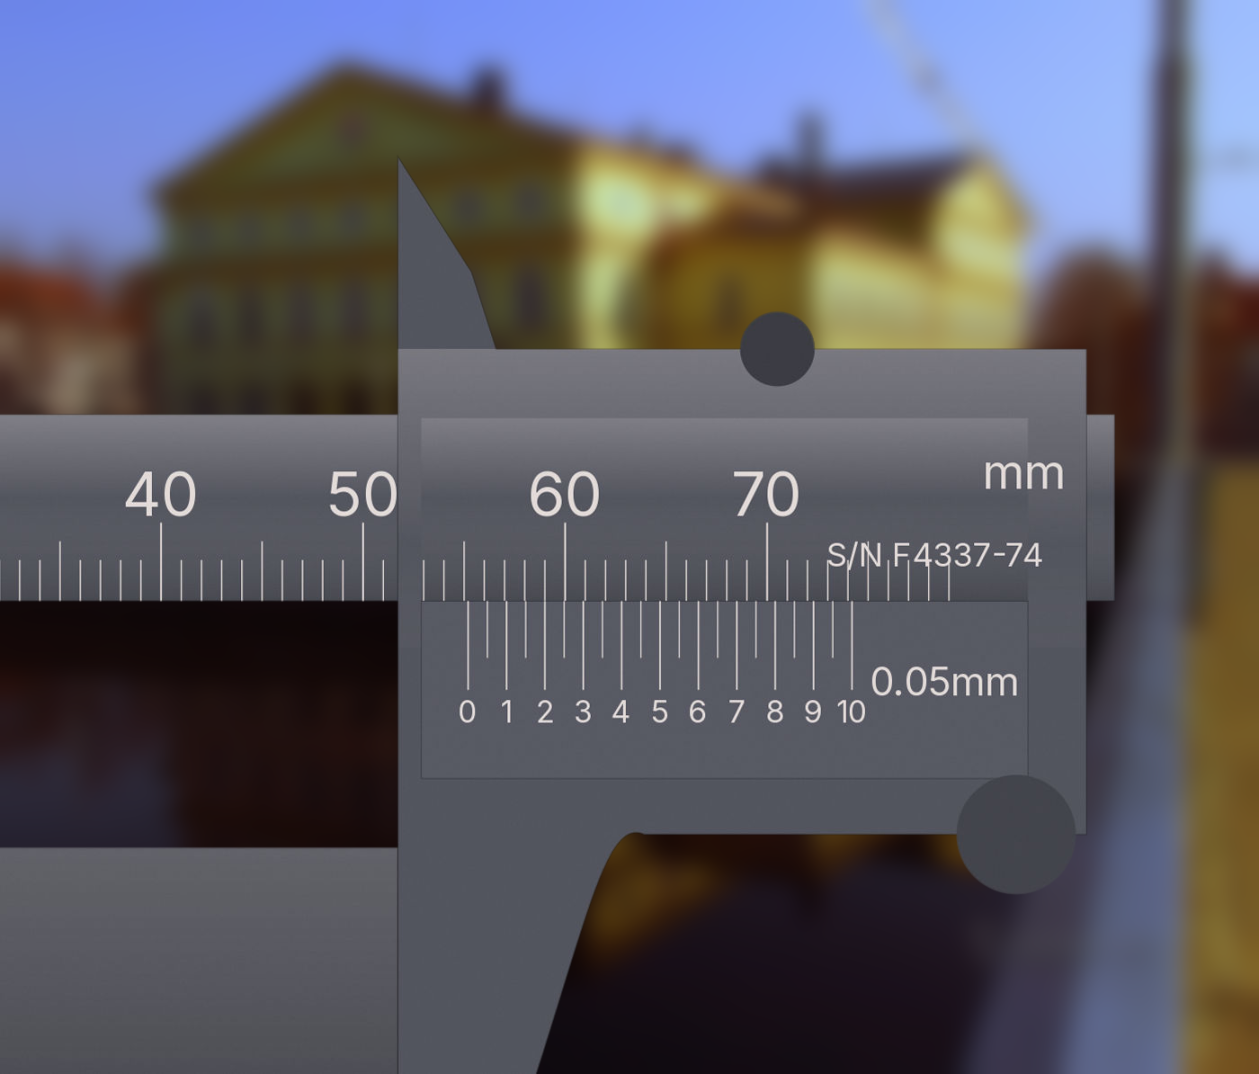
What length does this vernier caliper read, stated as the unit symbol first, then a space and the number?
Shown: mm 55.2
